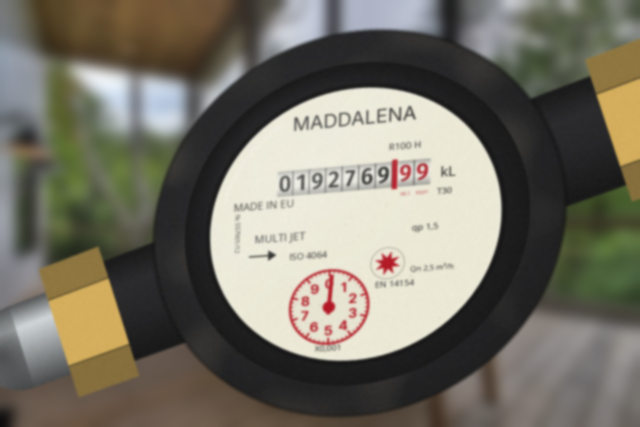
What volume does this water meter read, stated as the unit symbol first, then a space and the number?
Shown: kL 192769.990
